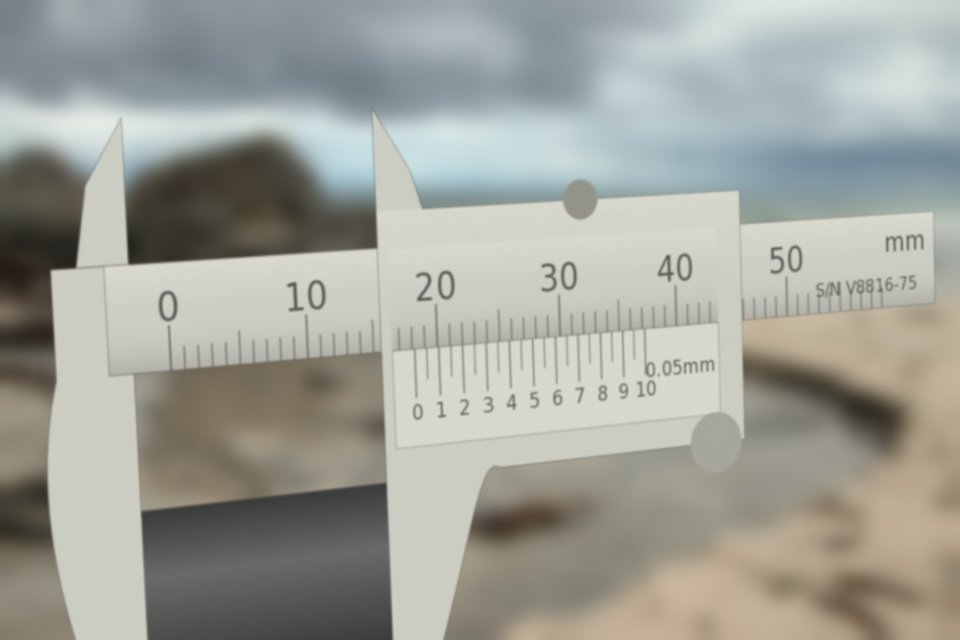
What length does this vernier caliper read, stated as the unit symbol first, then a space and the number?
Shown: mm 18.2
